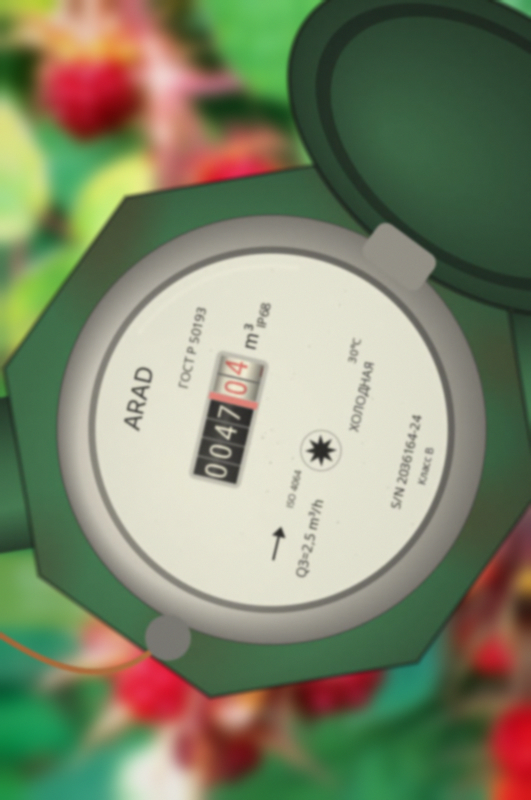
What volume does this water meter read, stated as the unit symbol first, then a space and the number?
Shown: m³ 47.04
